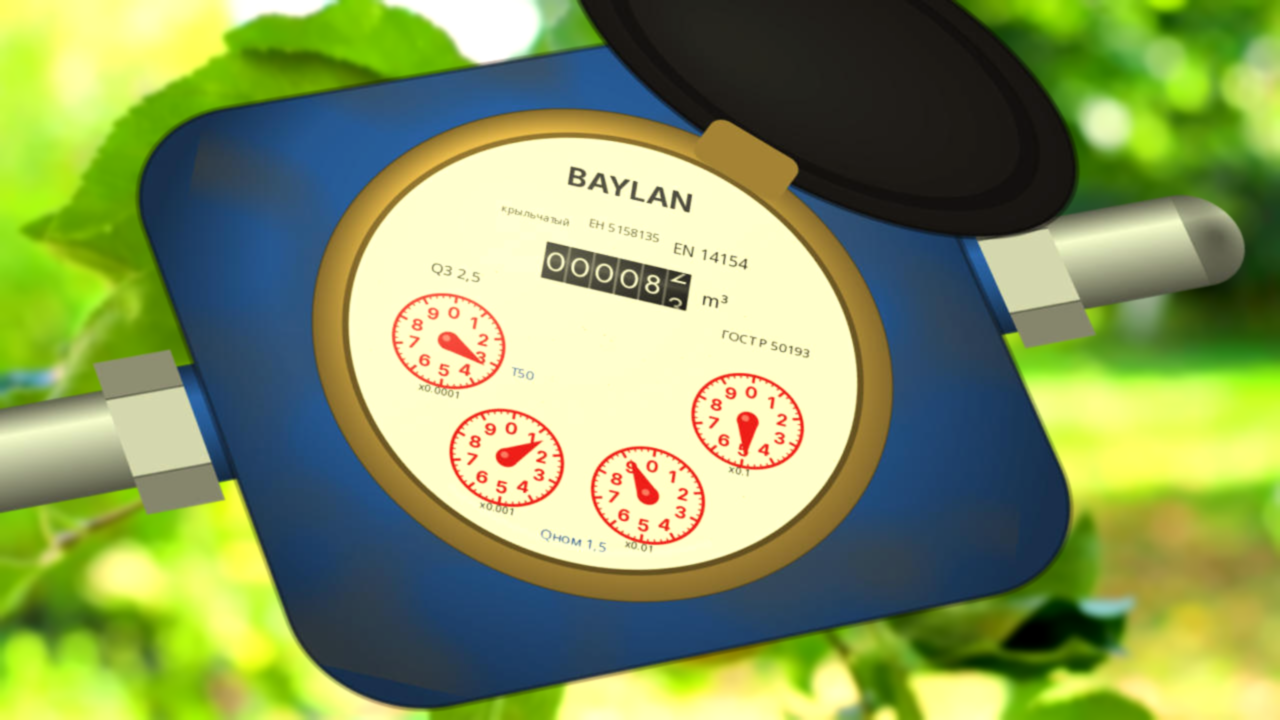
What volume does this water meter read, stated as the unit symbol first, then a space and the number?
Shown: m³ 82.4913
